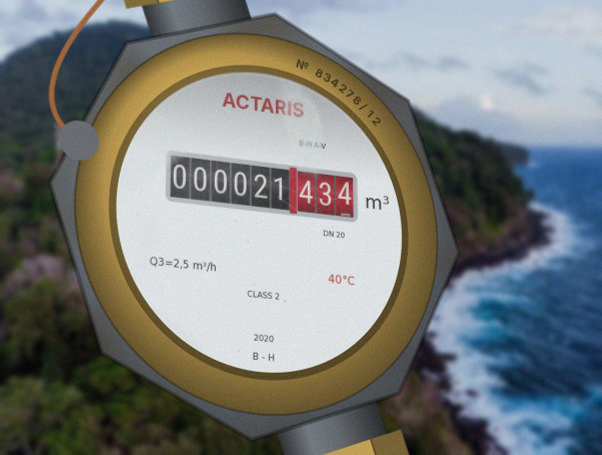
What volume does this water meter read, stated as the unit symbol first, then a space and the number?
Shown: m³ 21.434
